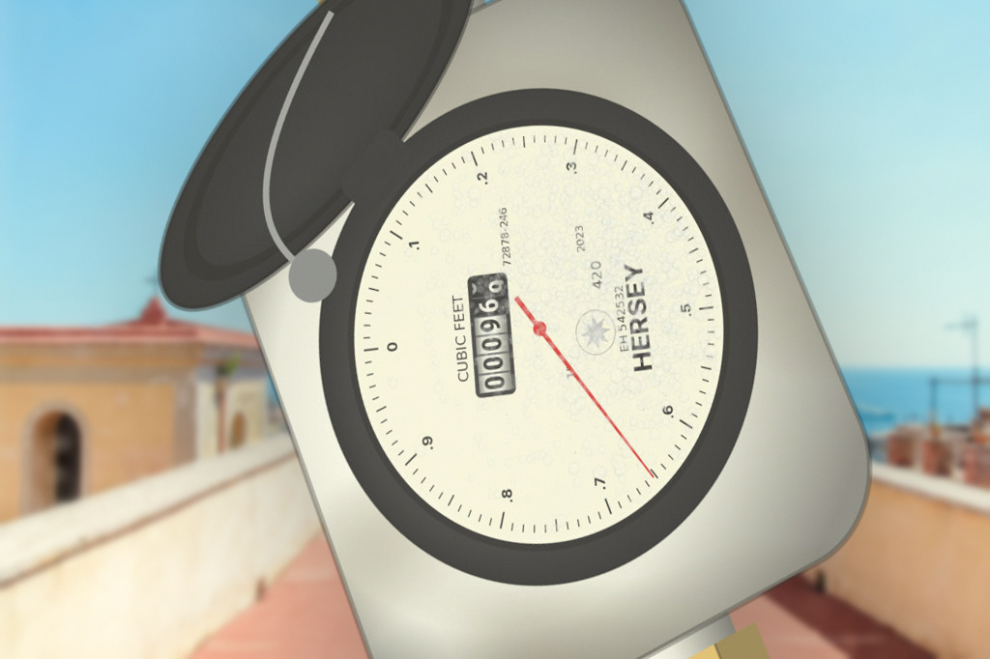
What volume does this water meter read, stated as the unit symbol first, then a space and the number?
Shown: ft³ 968.65
